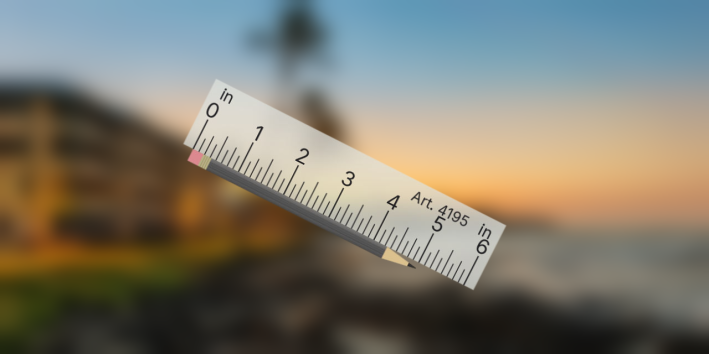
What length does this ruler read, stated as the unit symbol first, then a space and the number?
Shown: in 5
